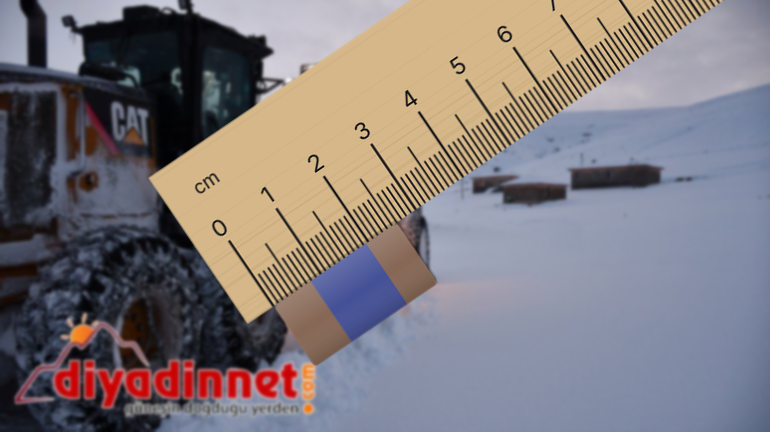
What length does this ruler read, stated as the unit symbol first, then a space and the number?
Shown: cm 2.6
